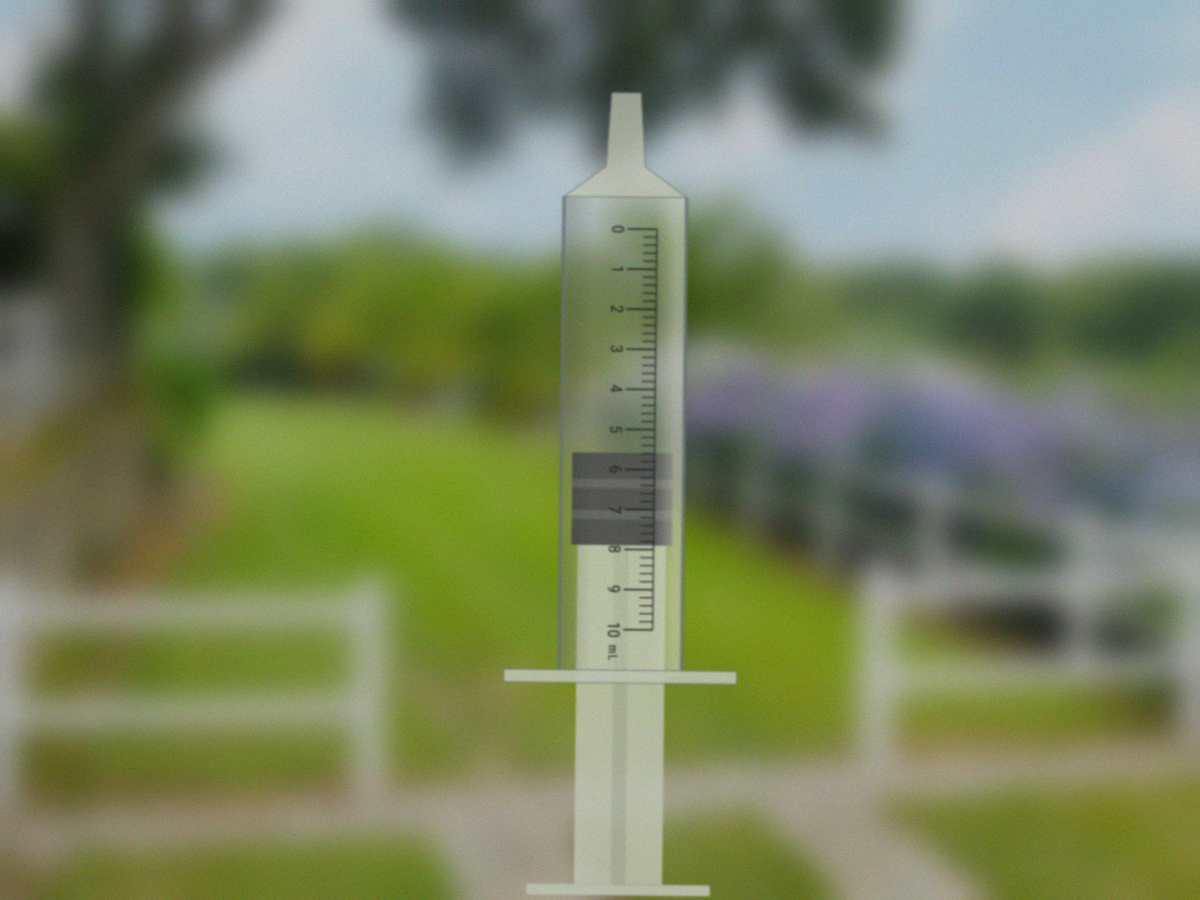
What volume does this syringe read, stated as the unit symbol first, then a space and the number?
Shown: mL 5.6
